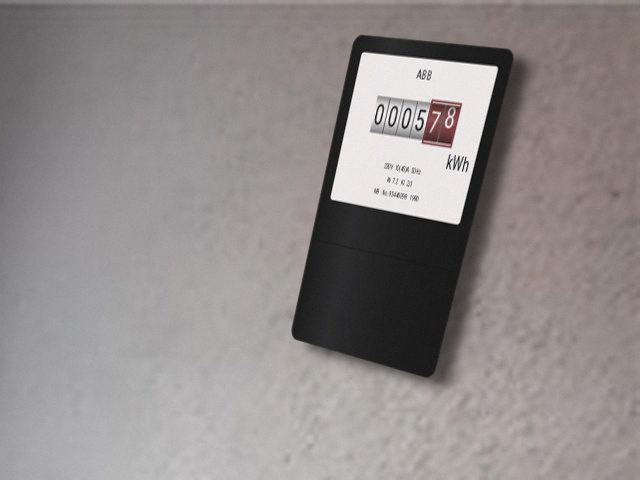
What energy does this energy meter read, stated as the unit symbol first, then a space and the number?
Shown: kWh 5.78
